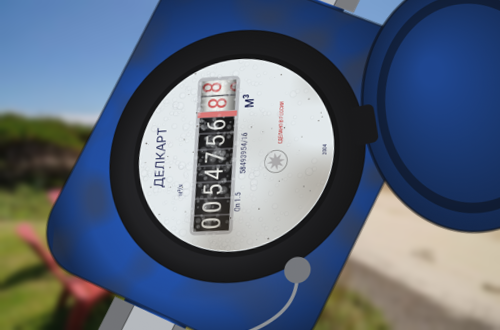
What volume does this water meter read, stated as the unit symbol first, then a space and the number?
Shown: m³ 54756.88
